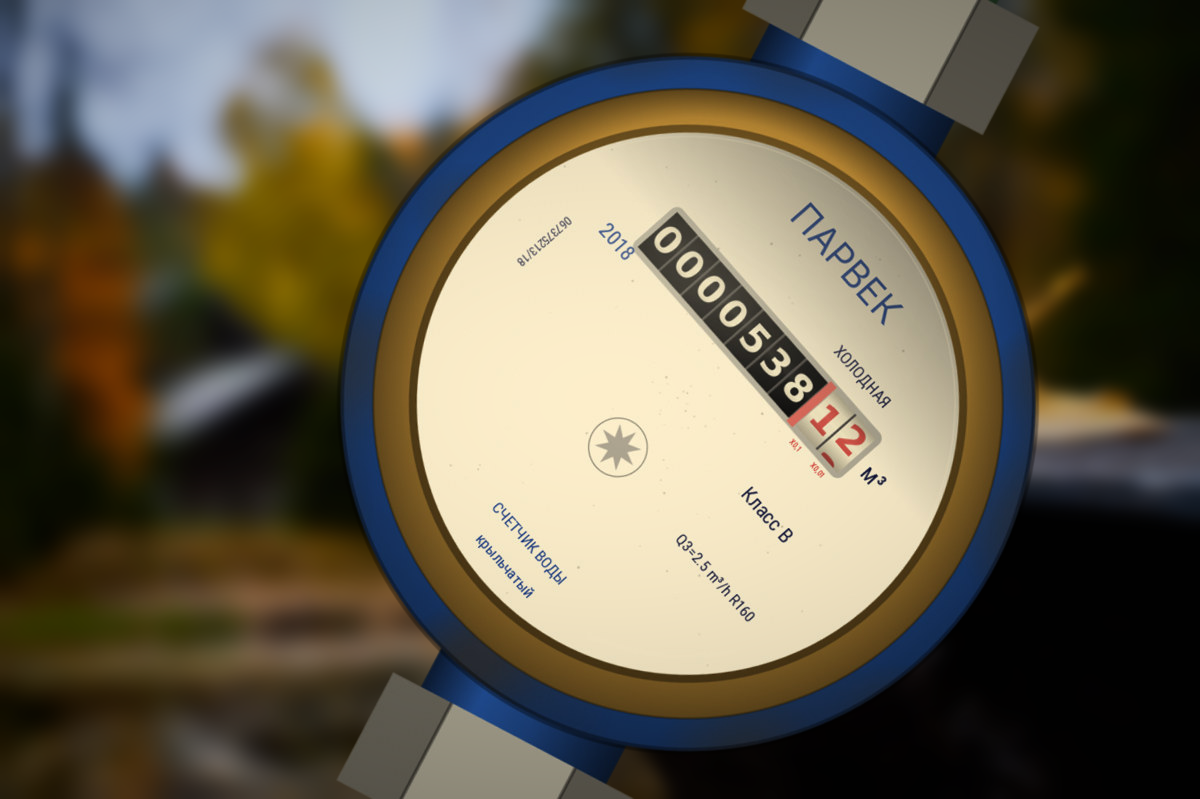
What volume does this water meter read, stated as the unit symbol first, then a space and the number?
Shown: m³ 538.12
